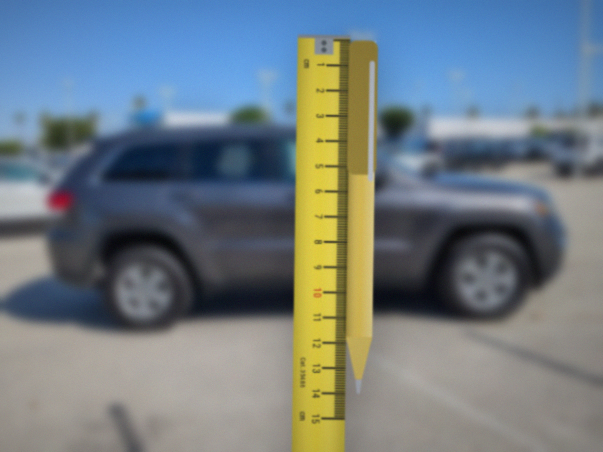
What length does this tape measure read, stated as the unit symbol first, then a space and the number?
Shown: cm 14
